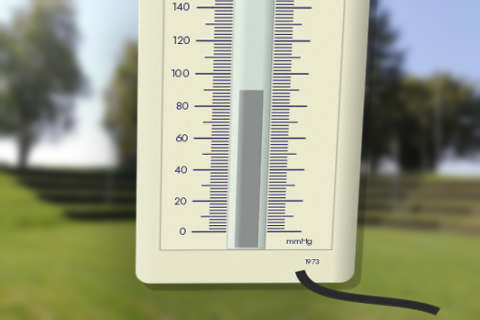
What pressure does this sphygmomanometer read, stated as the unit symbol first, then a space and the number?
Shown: mmHg 90
